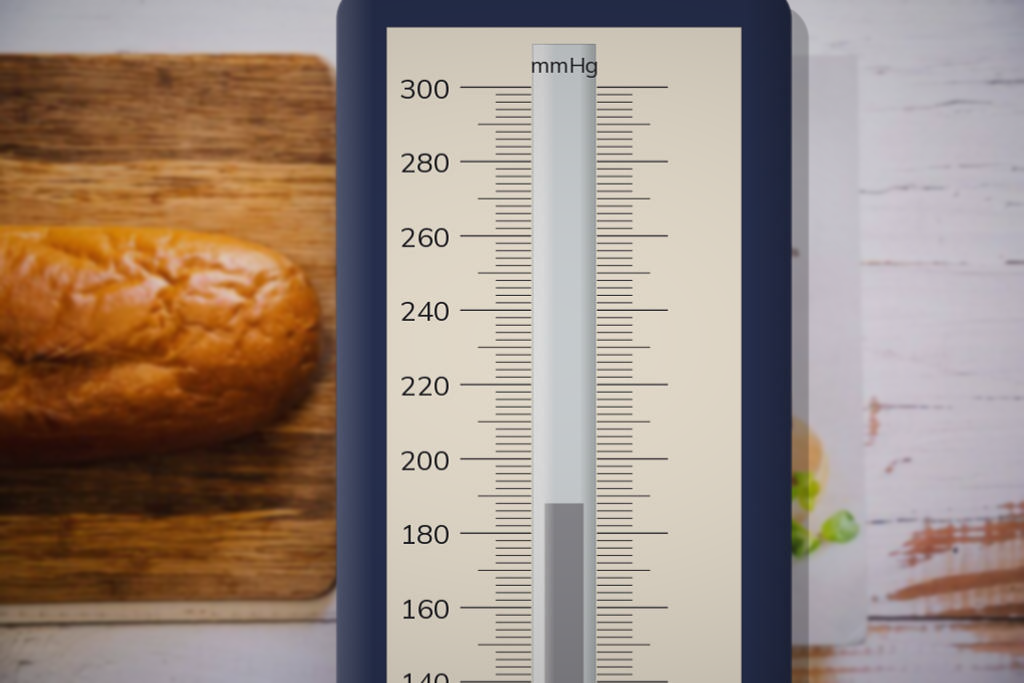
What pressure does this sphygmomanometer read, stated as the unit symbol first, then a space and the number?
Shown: mmHg 188
